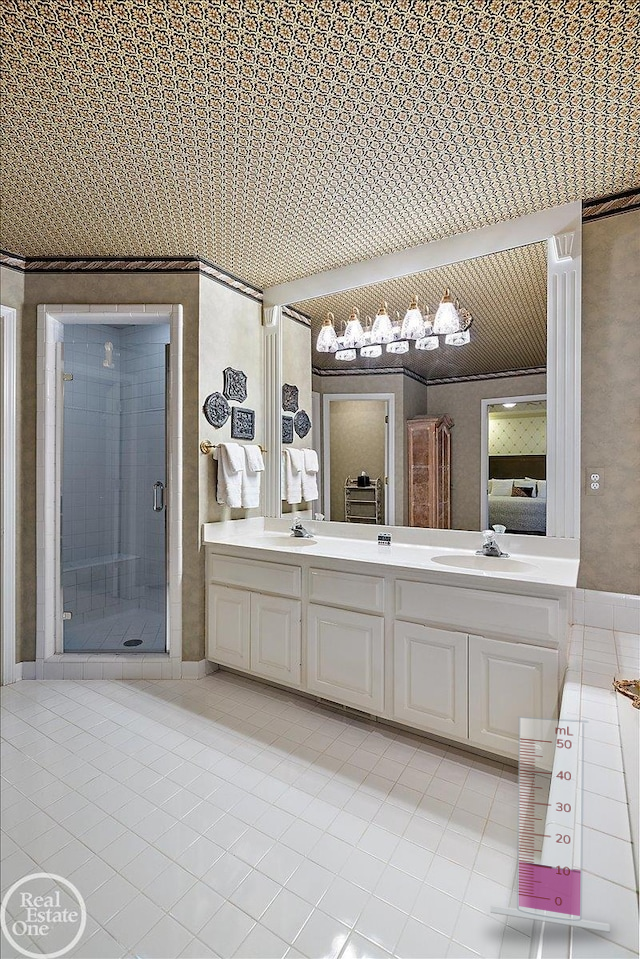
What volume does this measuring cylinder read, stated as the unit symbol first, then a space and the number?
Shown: mL 10
